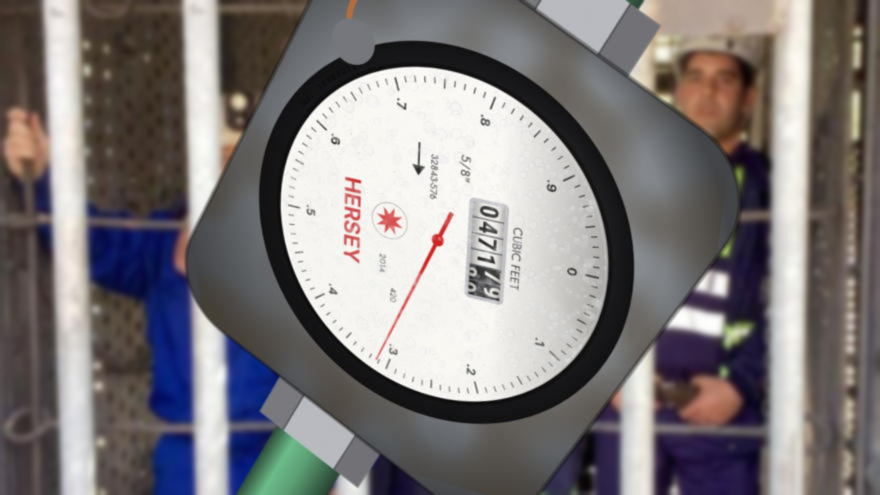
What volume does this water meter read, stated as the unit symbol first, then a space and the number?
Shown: ft³ 47179.31
